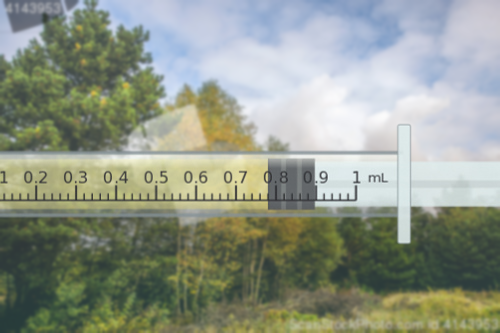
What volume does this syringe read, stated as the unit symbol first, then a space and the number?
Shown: mL 0.78
